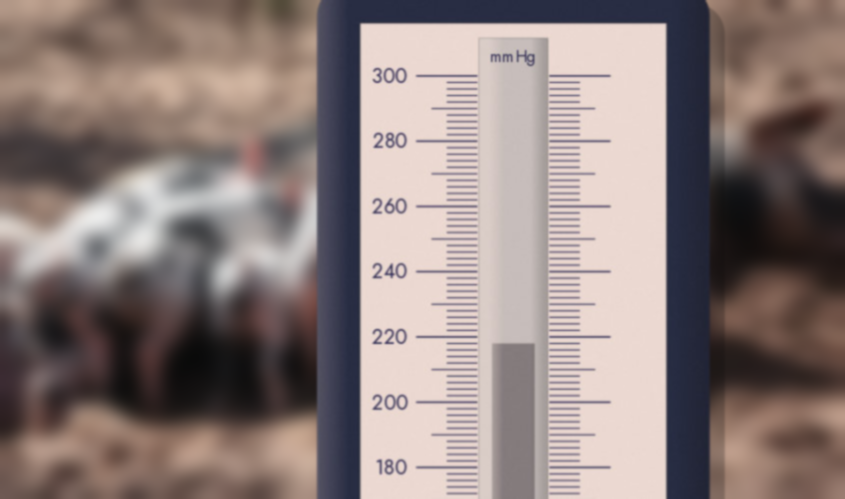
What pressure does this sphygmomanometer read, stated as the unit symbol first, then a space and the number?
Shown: mmHg 218
